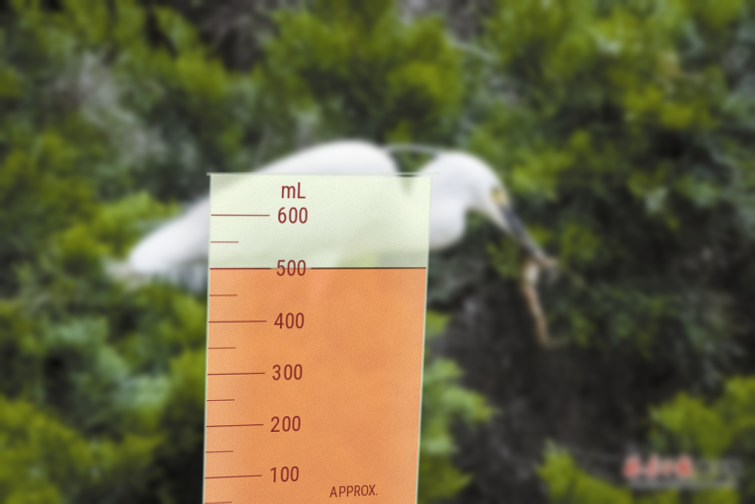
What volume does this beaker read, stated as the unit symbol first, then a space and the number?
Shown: mL 500
